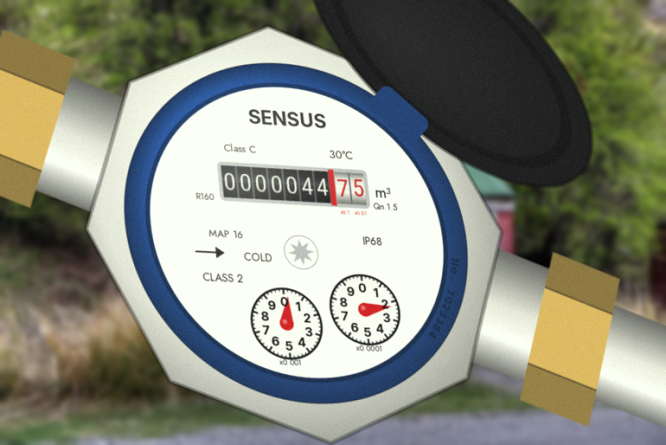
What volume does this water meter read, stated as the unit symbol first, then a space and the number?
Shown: m³ 44.7502
